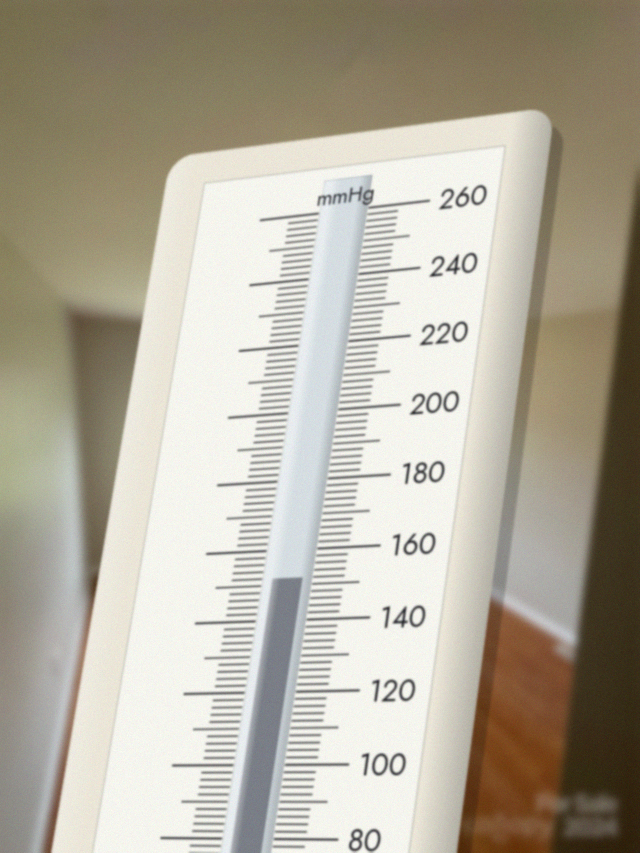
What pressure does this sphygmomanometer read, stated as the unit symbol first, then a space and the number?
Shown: mmHg 152
